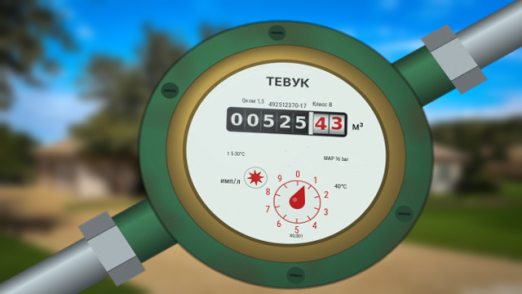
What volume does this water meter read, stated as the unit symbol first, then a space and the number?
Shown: m³ 525.430
